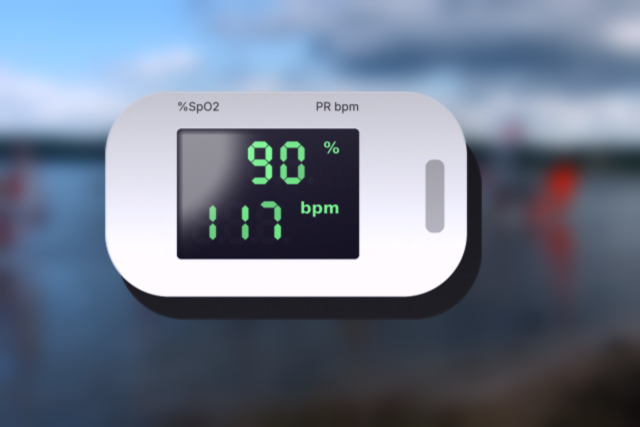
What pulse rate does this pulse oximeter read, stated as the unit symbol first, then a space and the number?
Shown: bpm 117
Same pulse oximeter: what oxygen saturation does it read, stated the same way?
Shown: % 90
